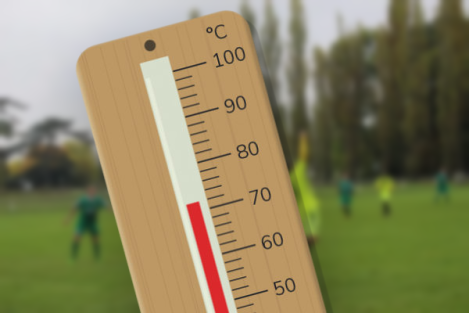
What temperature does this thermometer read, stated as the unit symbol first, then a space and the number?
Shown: °C 72
